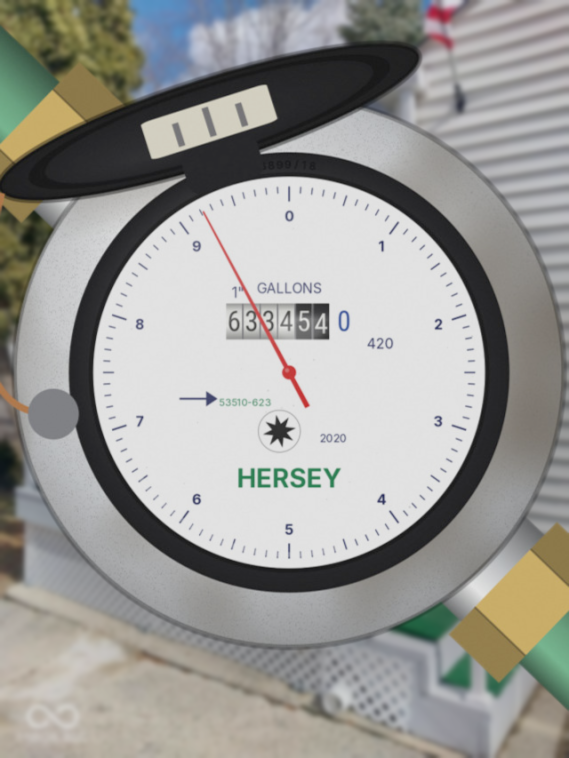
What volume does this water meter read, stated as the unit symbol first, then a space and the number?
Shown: gal 6334539.2
